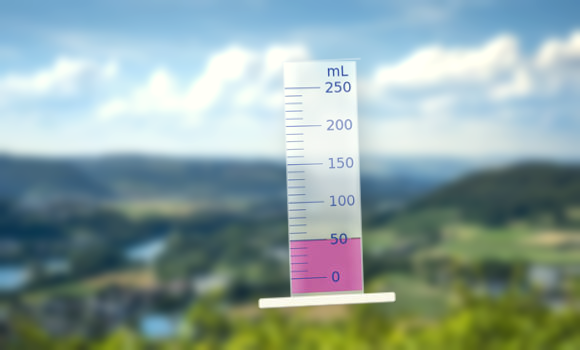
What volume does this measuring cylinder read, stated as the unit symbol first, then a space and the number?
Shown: mL 50
